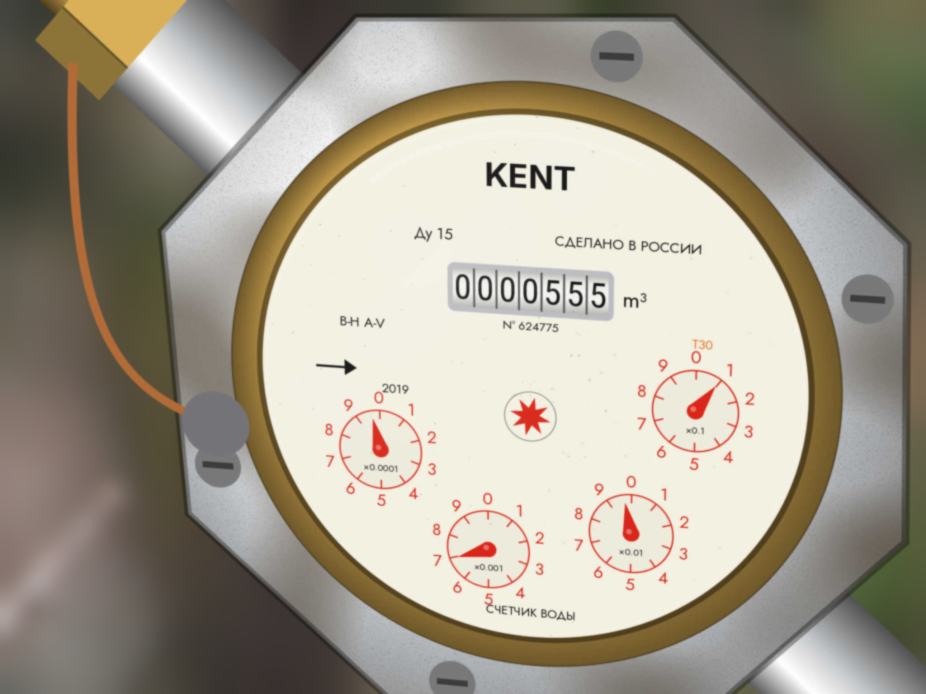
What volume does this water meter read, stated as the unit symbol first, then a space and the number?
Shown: m³ 555.0969
